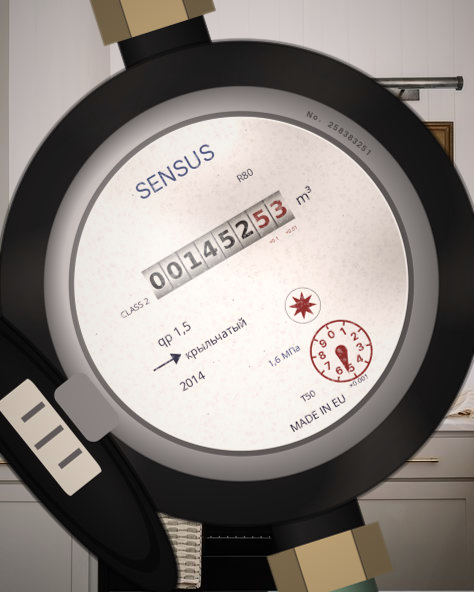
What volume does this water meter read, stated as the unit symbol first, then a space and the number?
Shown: m³ 1452.535
